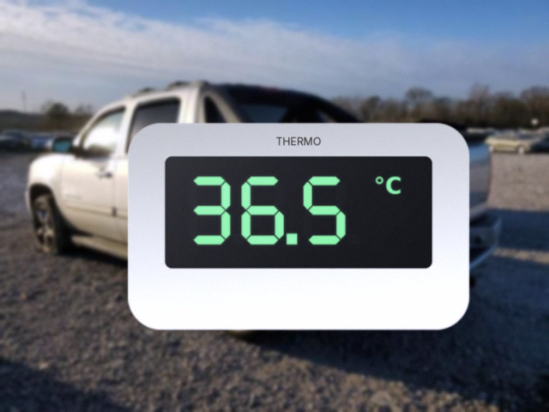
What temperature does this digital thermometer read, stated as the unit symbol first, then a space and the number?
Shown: °C 36.5
